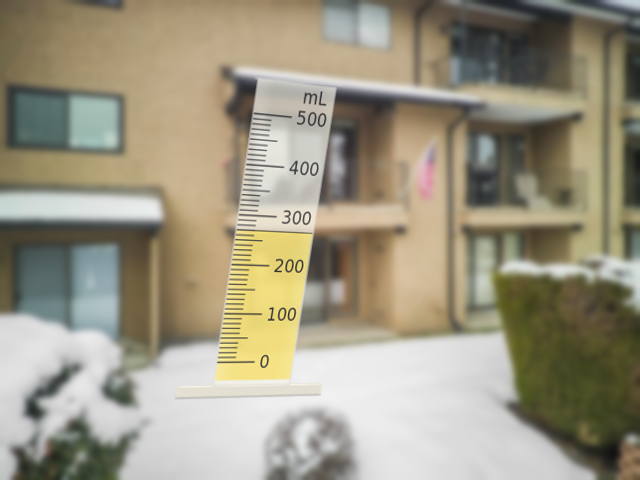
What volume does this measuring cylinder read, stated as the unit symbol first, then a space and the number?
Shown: mL 270
